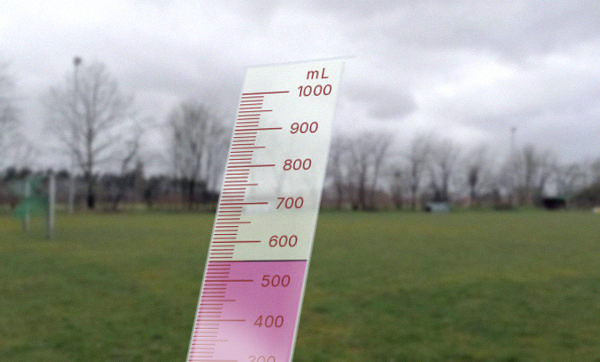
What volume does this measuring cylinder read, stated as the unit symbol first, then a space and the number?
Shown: mL 550
